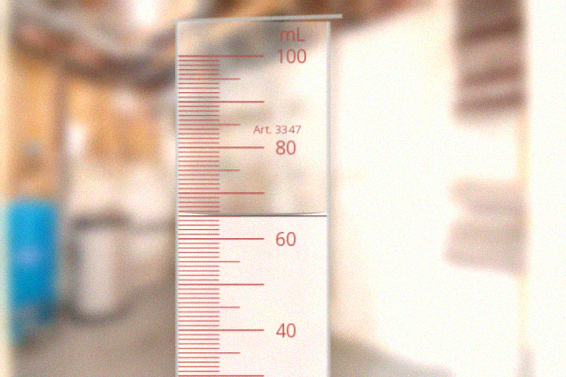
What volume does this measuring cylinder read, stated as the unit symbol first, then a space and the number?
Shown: mL 65
